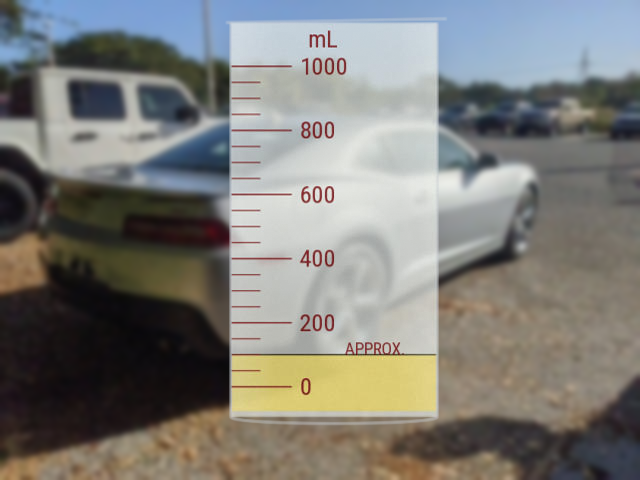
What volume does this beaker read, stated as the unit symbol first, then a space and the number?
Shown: mL 100
